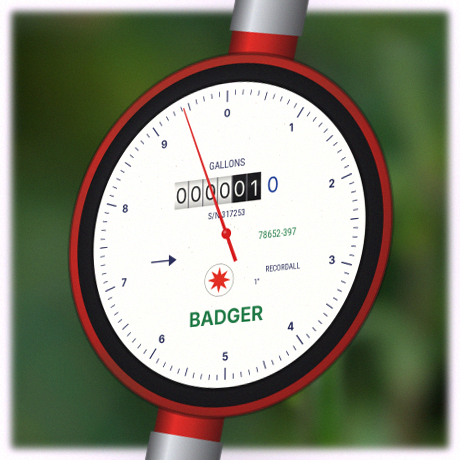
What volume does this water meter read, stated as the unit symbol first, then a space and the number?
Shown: gal 9.4
